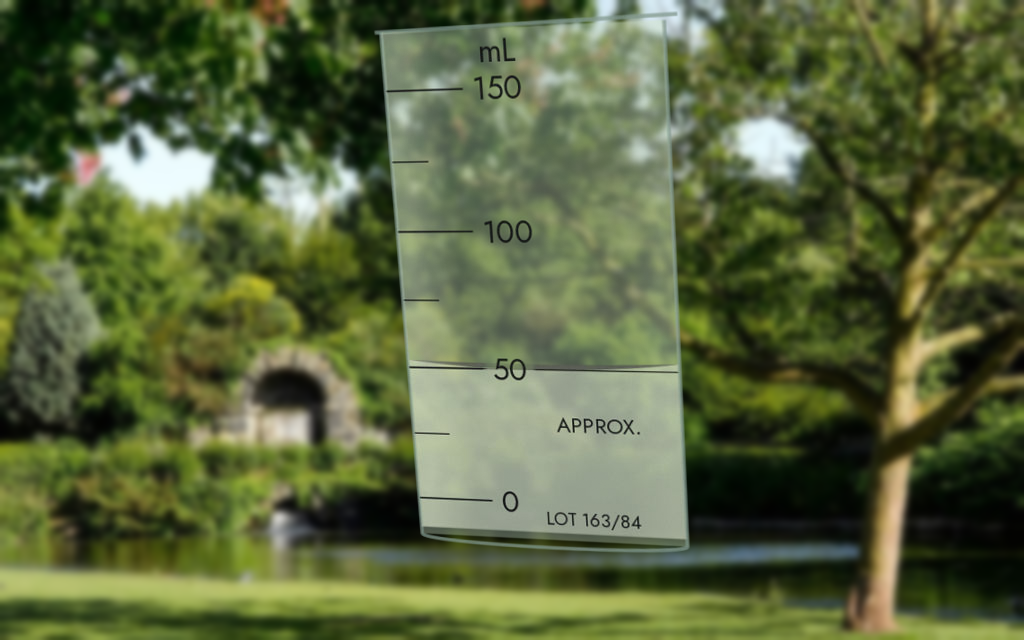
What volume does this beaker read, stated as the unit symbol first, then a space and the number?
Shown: mL 50
